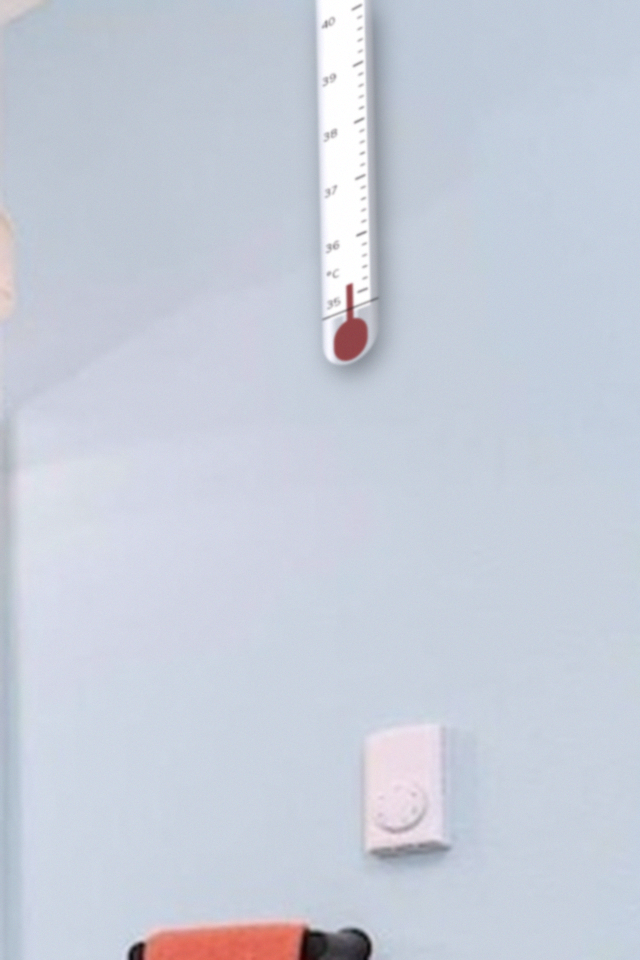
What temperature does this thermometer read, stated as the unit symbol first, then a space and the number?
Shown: °C 35.2
